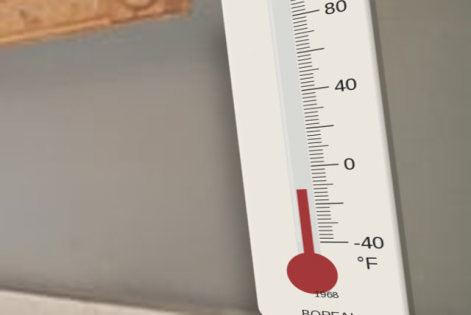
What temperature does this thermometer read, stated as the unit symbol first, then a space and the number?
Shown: °F -12
